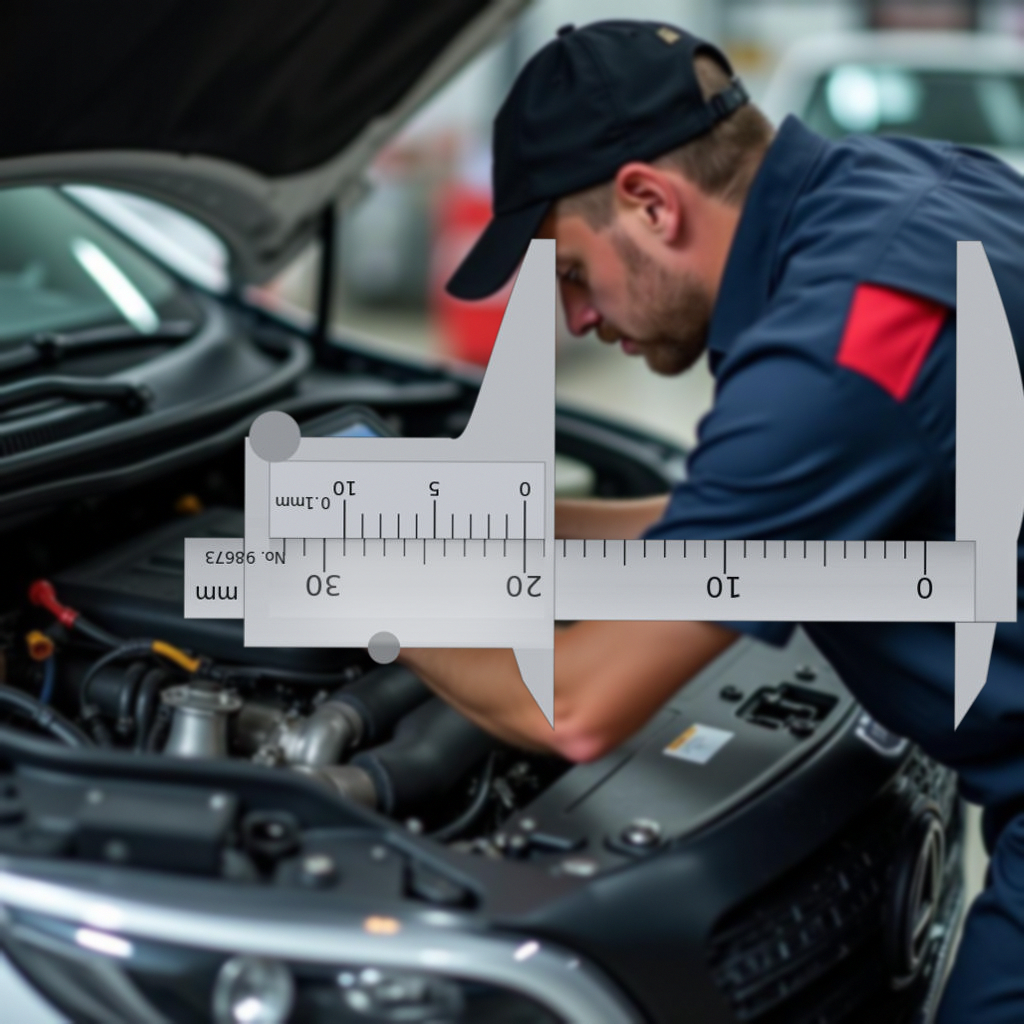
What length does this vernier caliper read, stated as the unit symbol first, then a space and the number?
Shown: mm 20.0
